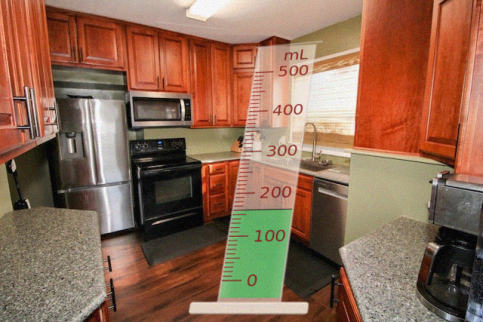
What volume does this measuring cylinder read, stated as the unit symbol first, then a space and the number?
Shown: mL 160
